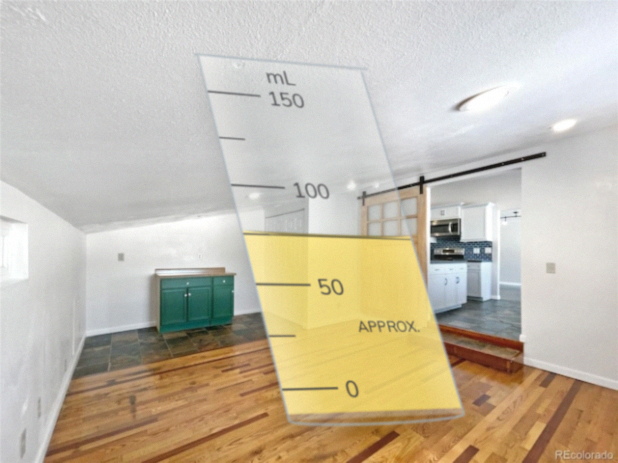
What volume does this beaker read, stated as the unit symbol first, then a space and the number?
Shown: mL 75
